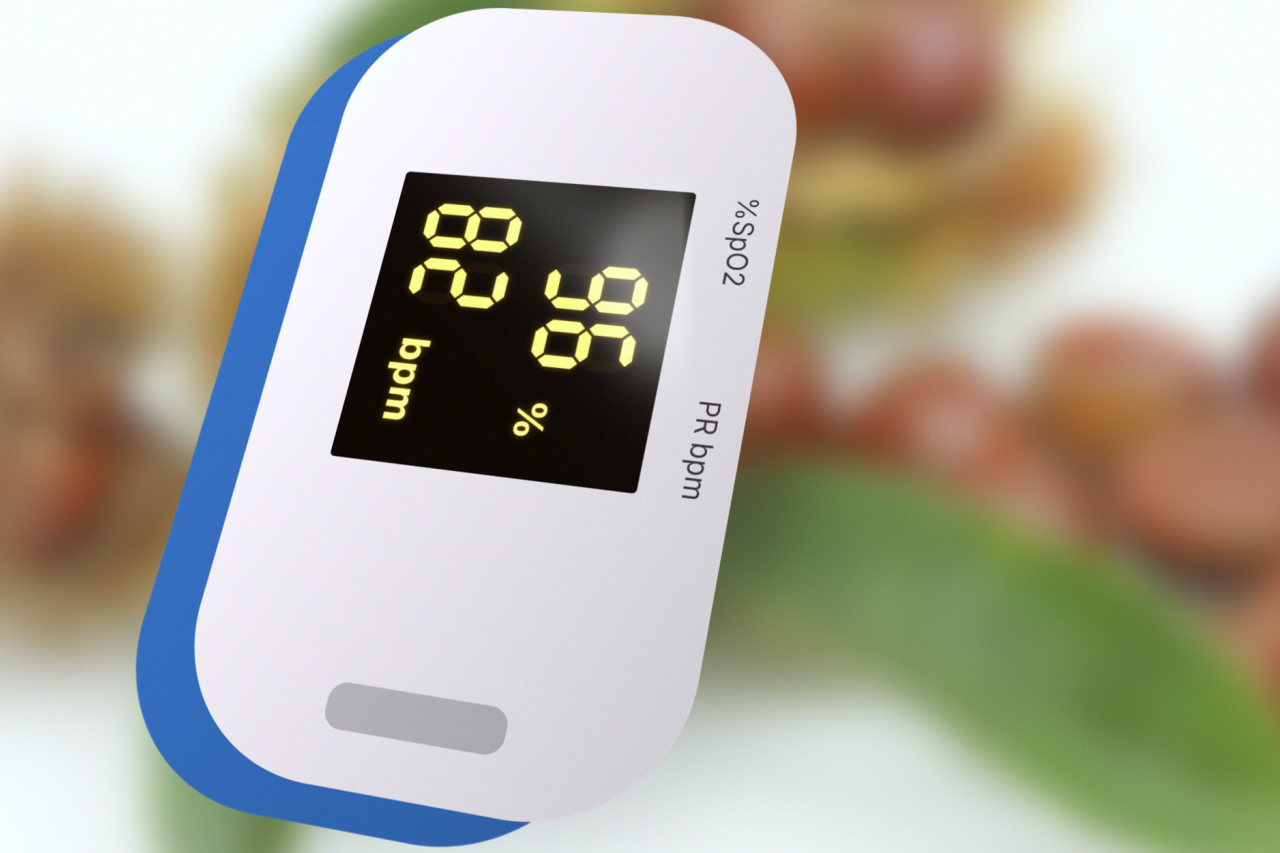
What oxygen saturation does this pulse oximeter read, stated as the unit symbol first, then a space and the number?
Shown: % 96
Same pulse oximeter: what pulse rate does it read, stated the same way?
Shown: bpm 82
